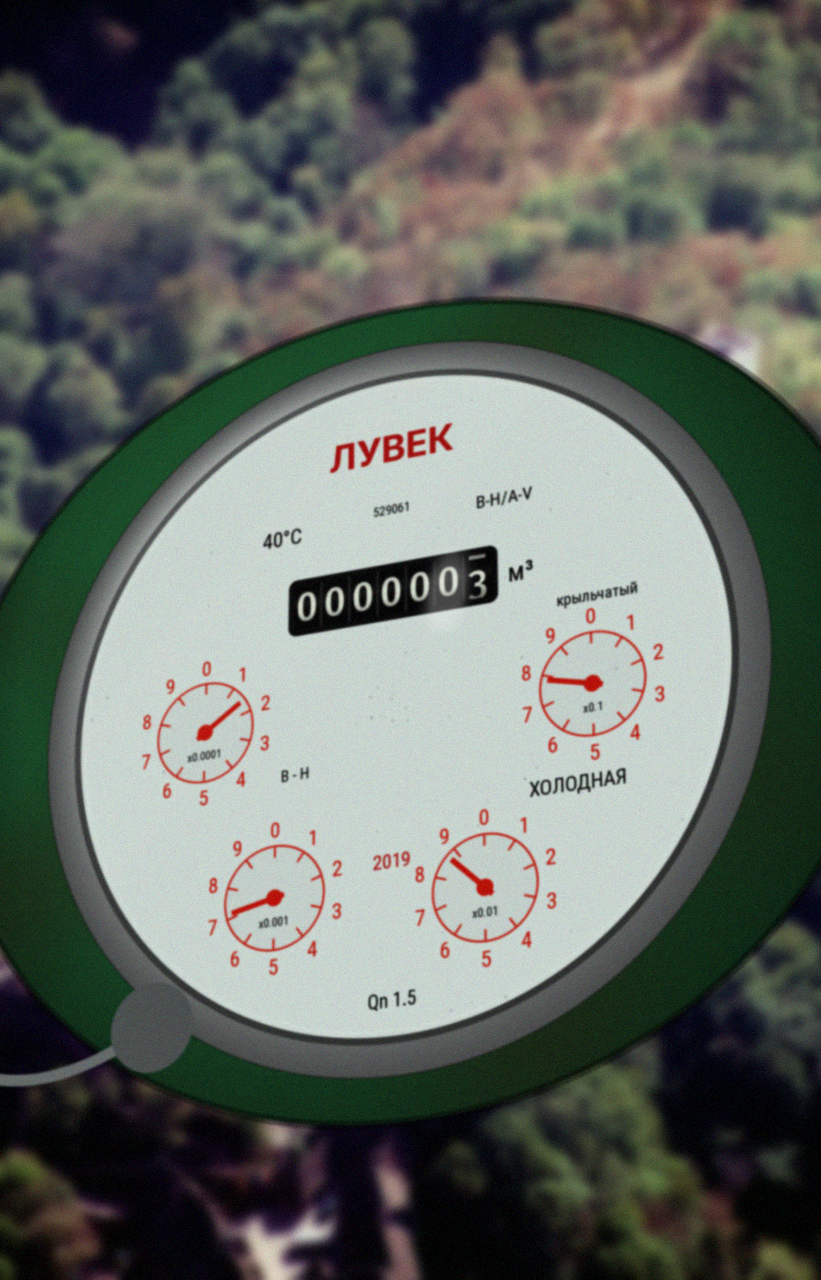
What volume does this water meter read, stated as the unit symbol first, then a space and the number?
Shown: m³ 2.7871
